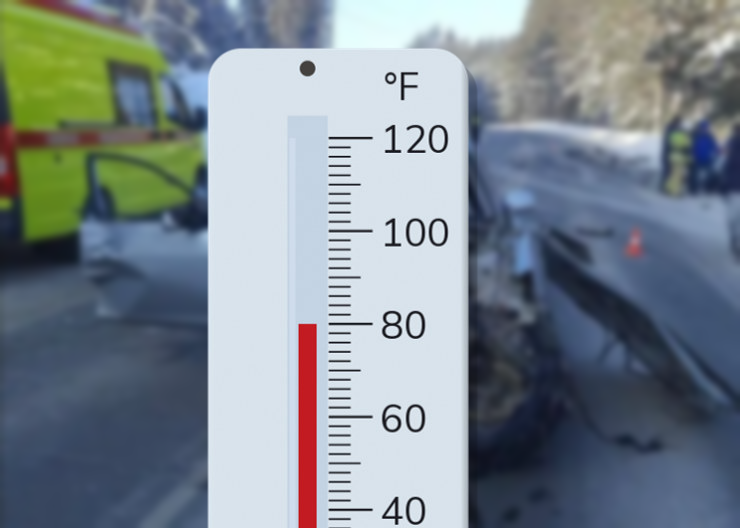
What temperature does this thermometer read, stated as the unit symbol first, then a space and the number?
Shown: °F 80
